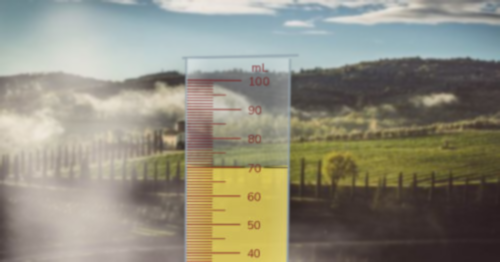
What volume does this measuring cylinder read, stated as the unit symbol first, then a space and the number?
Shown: mL 70
